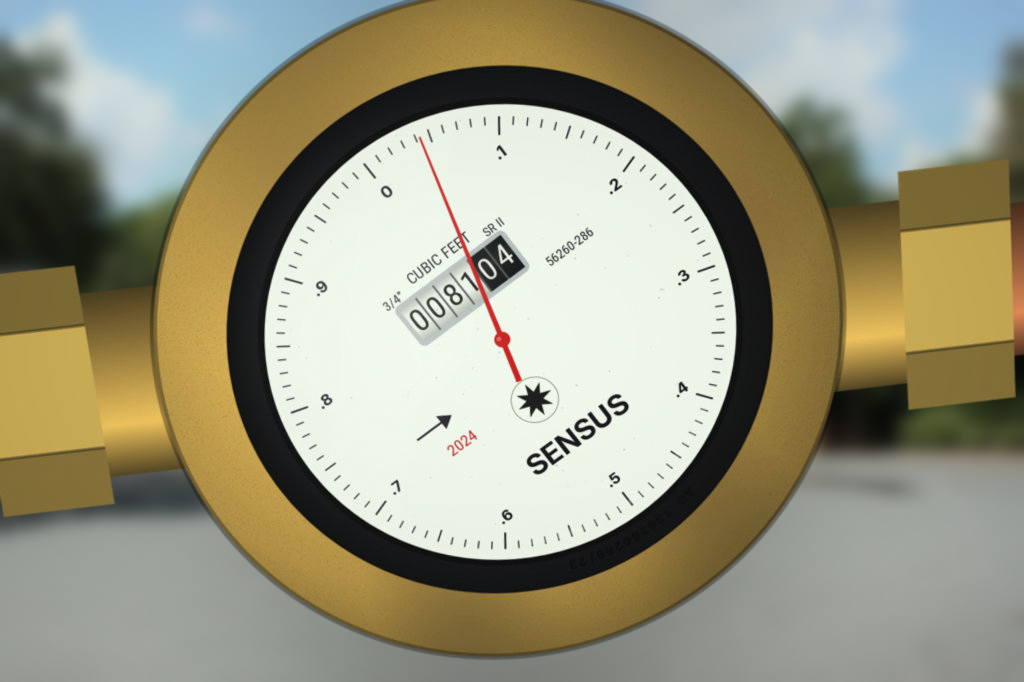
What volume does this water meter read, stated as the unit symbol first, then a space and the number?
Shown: ft³ 8104.04
